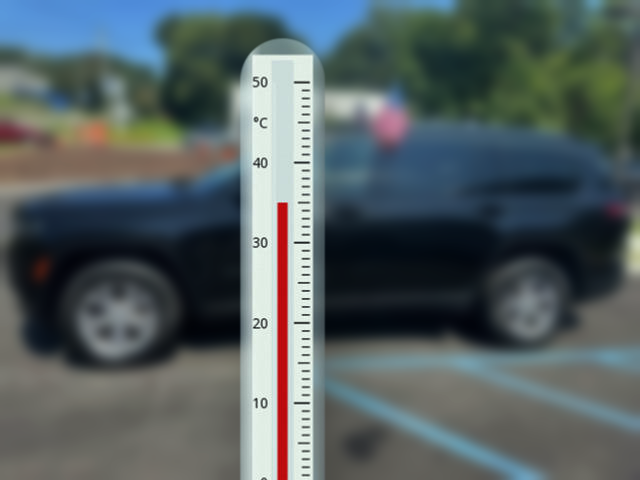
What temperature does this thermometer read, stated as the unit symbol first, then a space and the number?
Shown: °C 35
